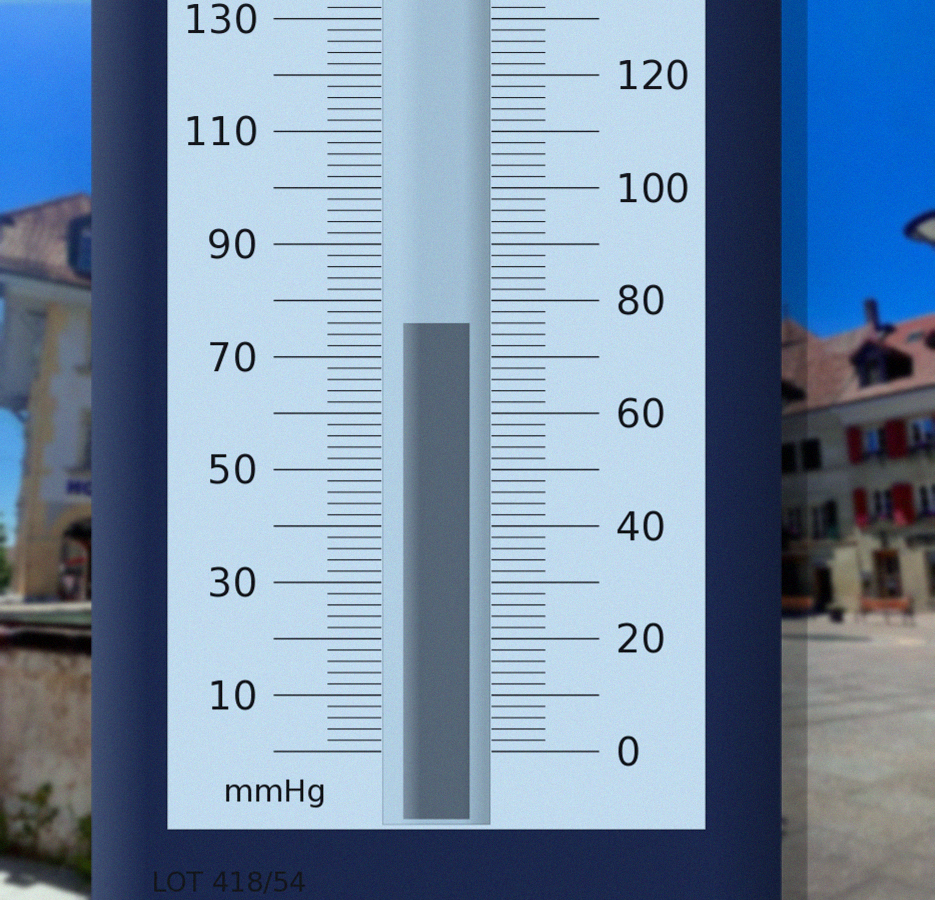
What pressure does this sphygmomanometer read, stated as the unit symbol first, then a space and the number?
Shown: mmHg 76
